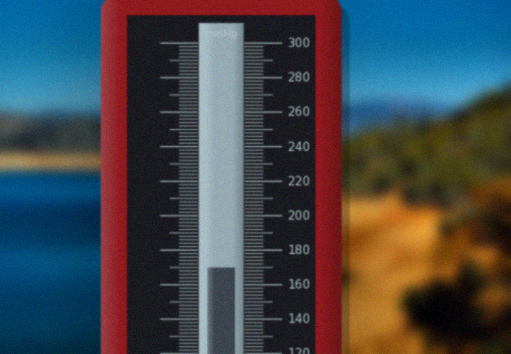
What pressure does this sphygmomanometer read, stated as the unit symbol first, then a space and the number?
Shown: mmHg 170
